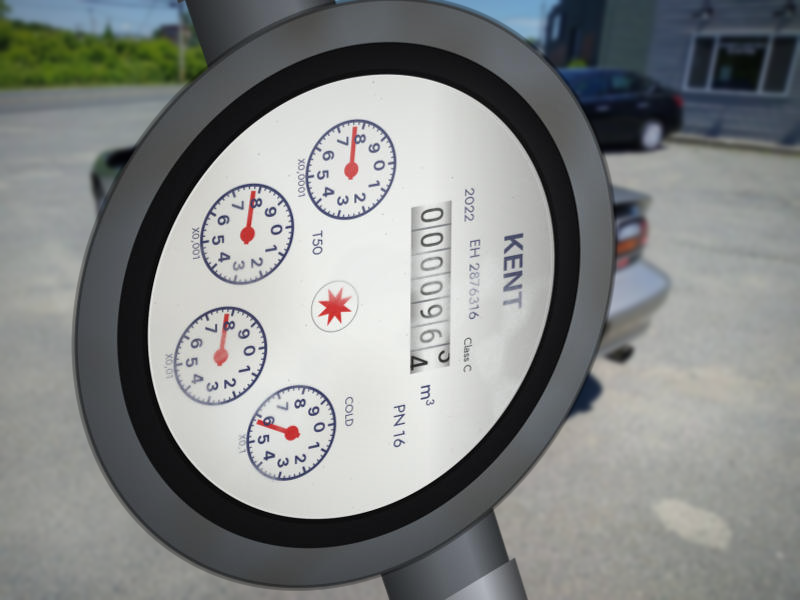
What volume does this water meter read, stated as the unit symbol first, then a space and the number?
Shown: m³ 963.5777
